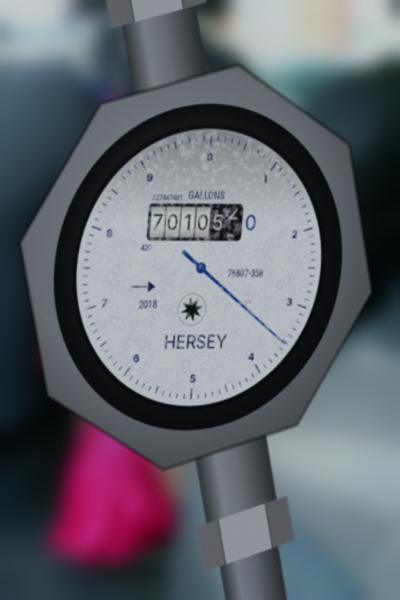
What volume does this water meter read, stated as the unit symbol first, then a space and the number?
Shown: gal 7010523.5
